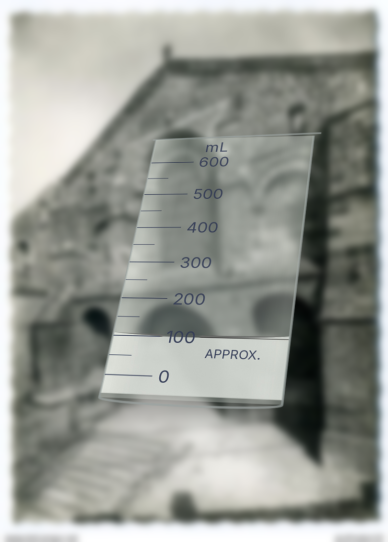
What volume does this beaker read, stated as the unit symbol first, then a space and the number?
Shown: mL 100
